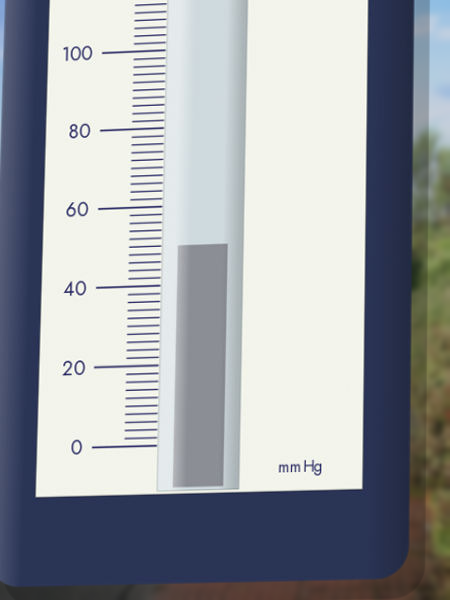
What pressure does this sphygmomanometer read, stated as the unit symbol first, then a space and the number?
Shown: mmHg 50
